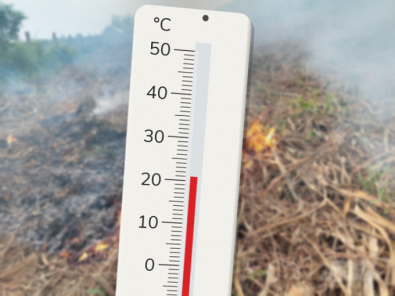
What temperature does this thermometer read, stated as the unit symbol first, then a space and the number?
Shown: °C 21
